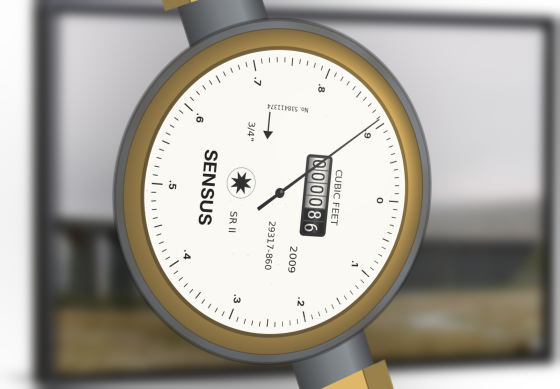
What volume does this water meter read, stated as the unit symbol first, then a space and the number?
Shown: ft³ 85.89
